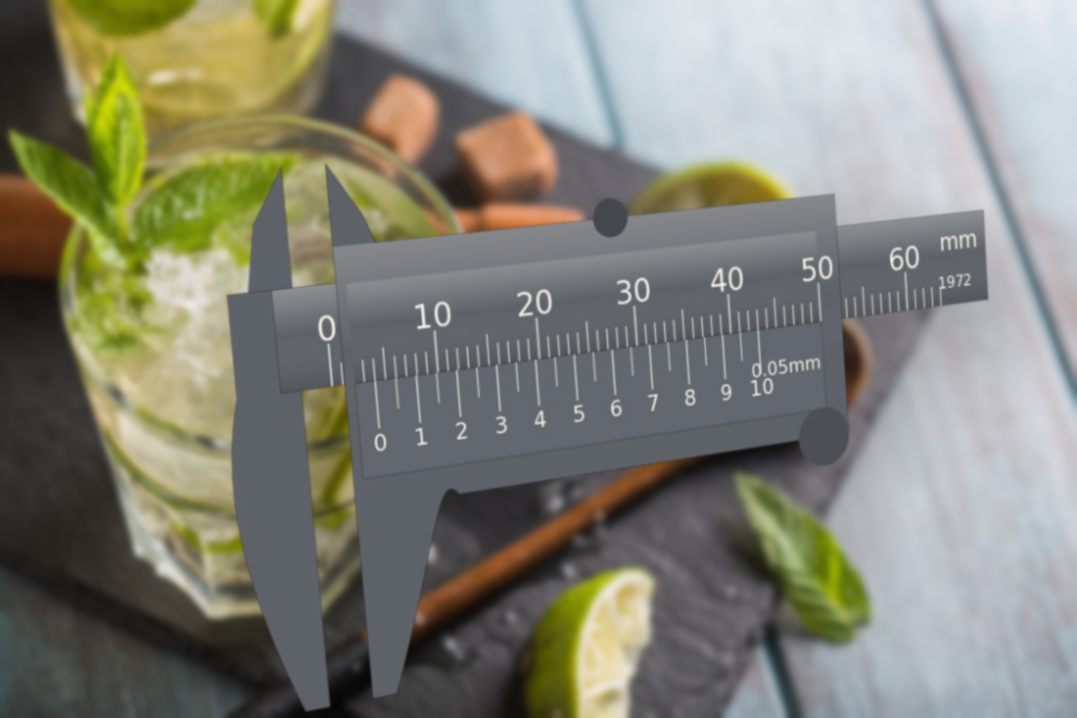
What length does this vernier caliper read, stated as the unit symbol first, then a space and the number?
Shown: mm 4.0
